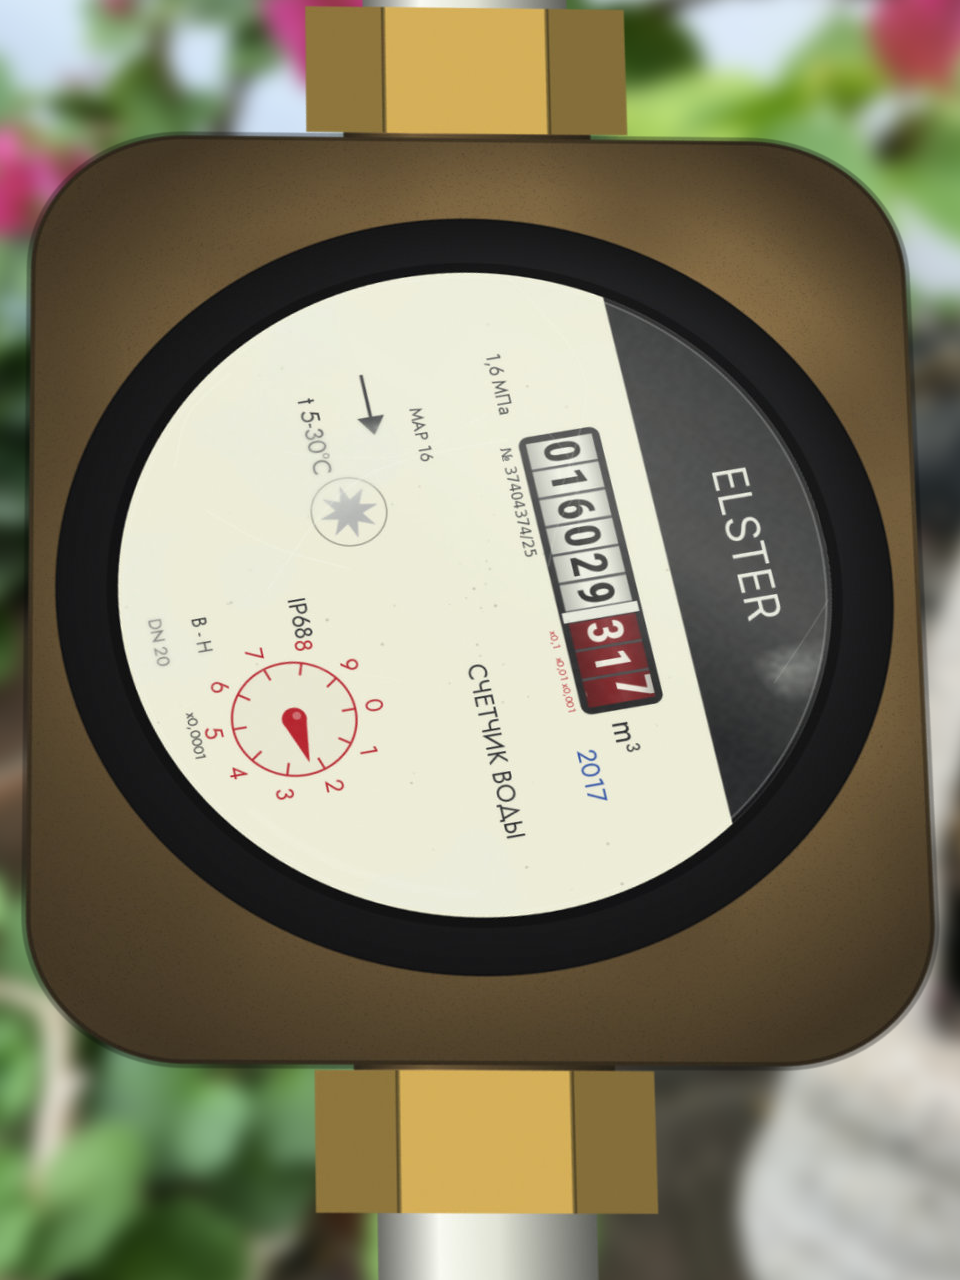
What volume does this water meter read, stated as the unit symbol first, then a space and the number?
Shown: m³ 16029.3172
